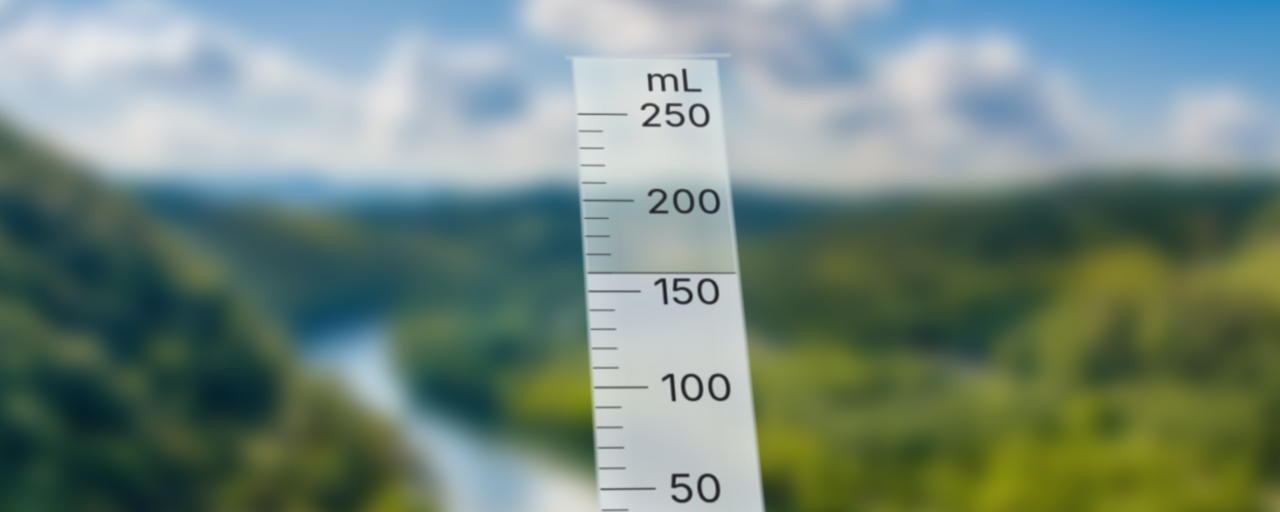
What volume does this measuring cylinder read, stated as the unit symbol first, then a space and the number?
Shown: mL 160
